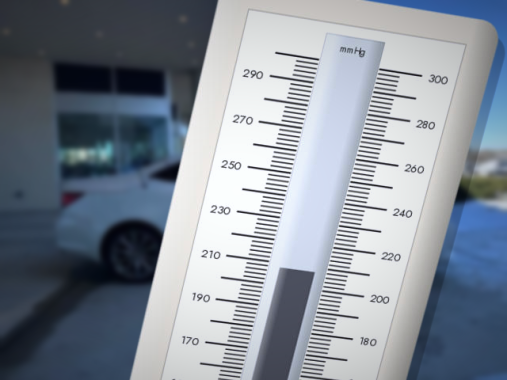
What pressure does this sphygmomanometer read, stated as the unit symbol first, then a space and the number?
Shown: mmHg 208
